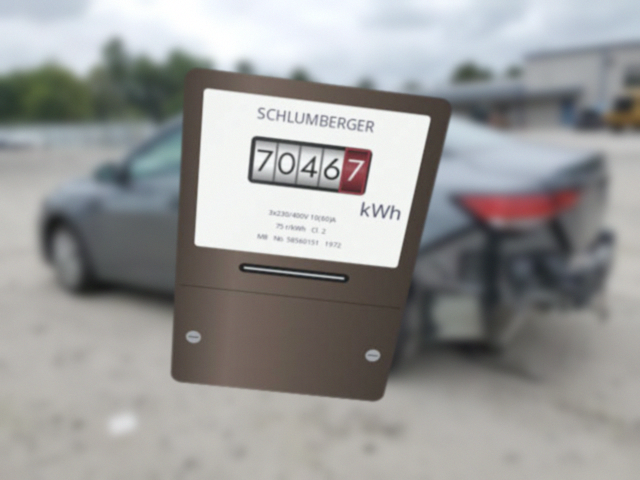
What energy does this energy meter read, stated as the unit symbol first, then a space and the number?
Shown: kWh 7046.7
